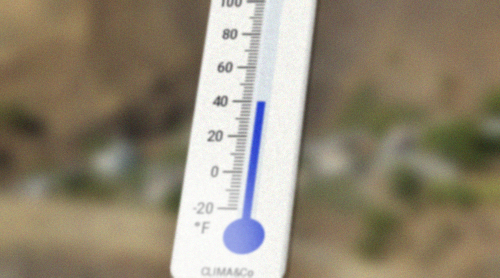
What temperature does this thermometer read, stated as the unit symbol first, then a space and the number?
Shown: °F 40
